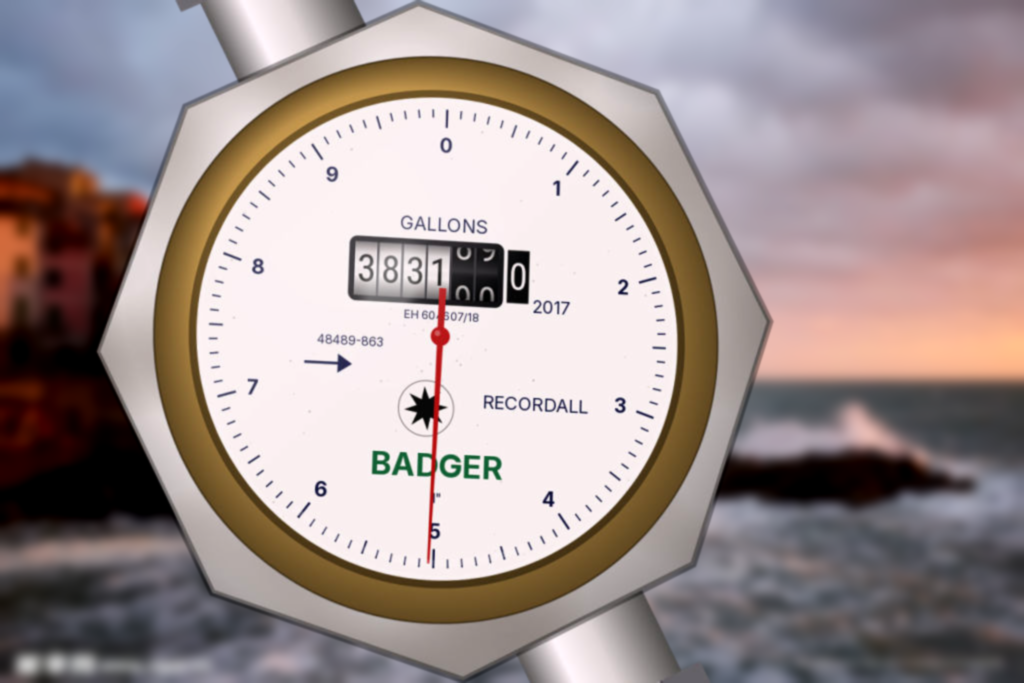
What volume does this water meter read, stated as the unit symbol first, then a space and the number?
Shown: gal 3831895.0
